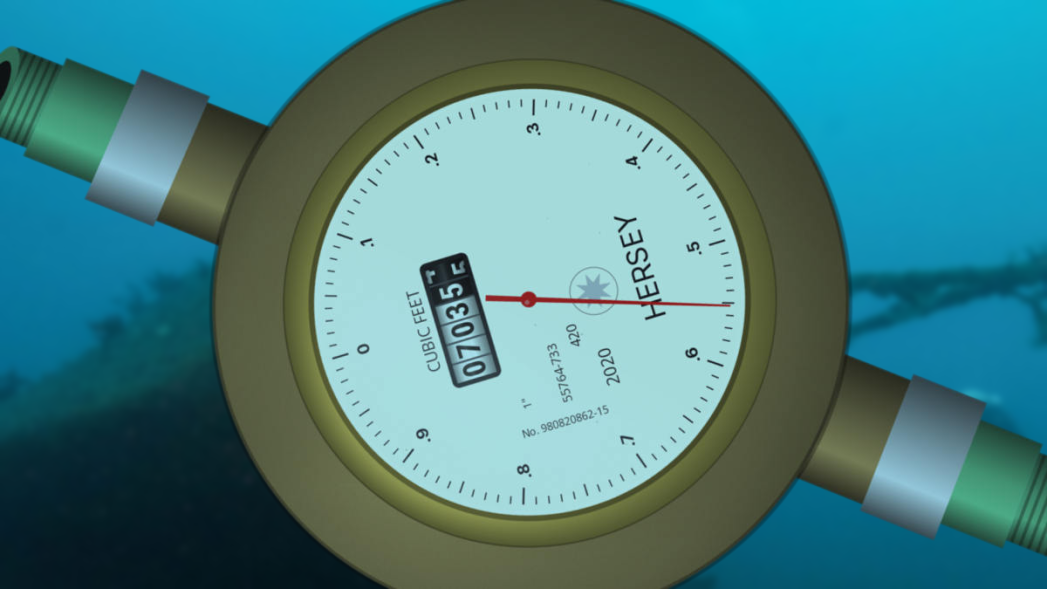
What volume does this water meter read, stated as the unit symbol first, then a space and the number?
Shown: ft³ 70354.55
